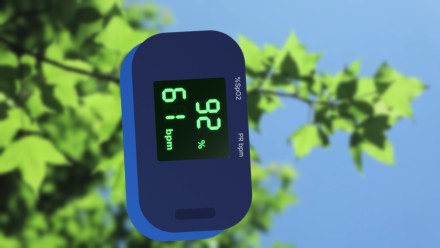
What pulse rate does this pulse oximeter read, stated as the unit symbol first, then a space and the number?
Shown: bpm 61
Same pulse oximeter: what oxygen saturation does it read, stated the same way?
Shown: % 92
